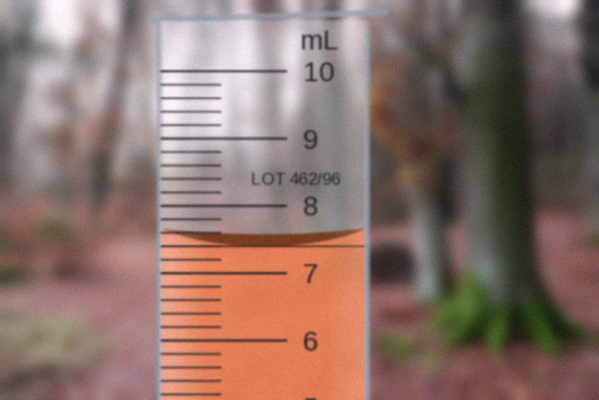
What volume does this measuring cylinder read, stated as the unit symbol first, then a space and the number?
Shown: mL 7.4
